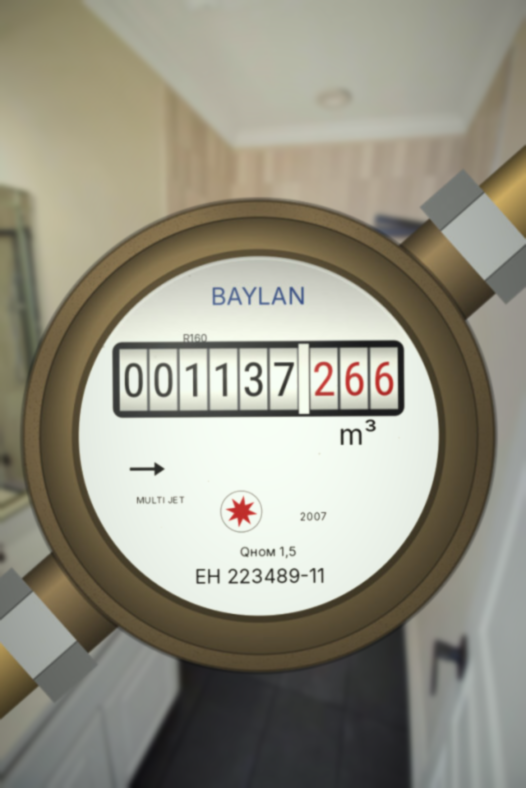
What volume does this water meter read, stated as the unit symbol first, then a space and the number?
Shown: m³ 1137.266
